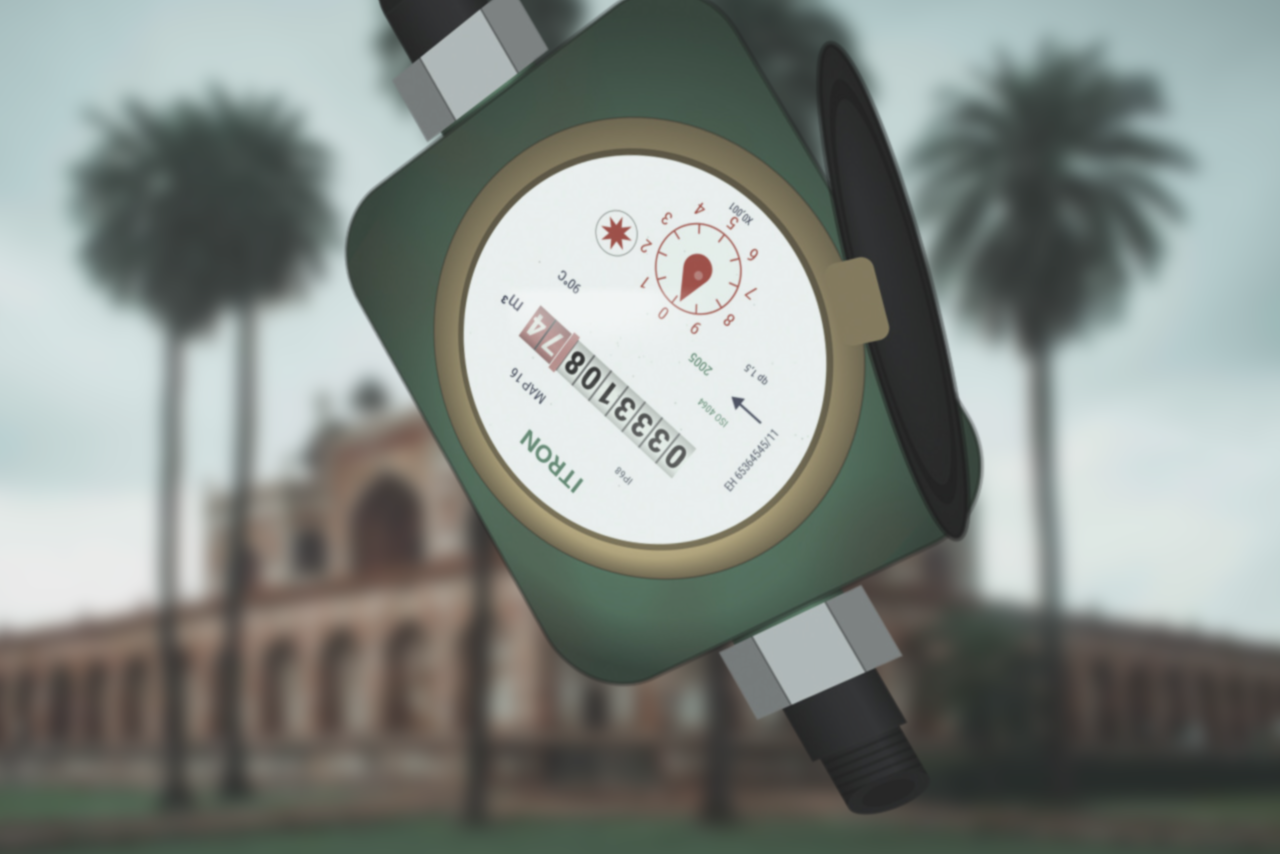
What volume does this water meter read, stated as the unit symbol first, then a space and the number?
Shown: m³ 333108.739
